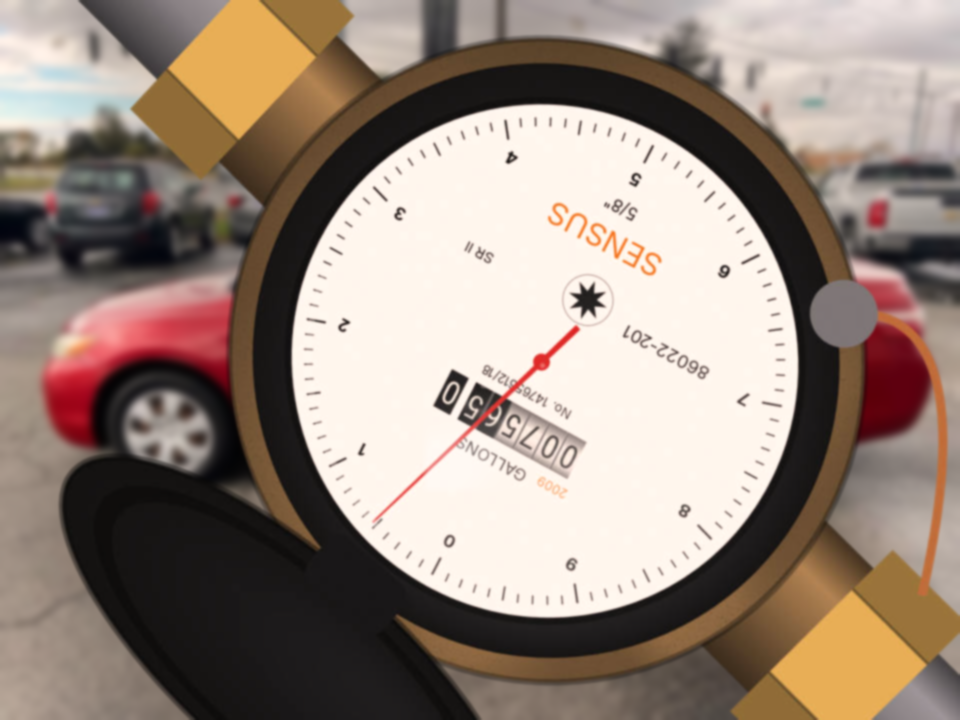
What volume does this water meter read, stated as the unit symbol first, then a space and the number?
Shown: gal 75650.5
